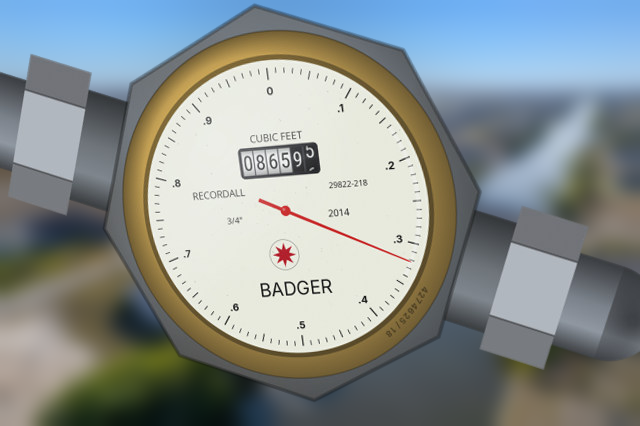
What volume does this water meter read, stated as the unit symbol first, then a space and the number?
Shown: ft³ 86595.32
